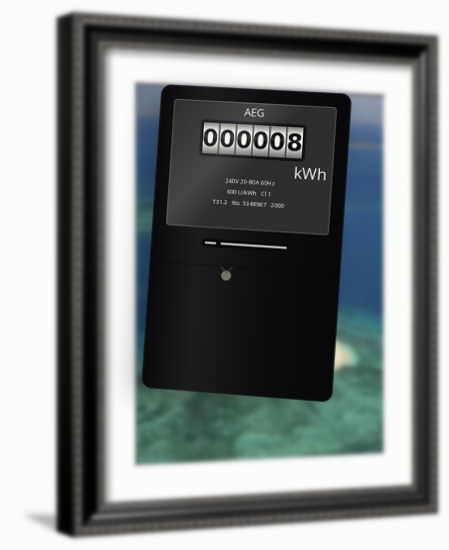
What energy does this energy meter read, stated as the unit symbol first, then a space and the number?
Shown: kWh 8
